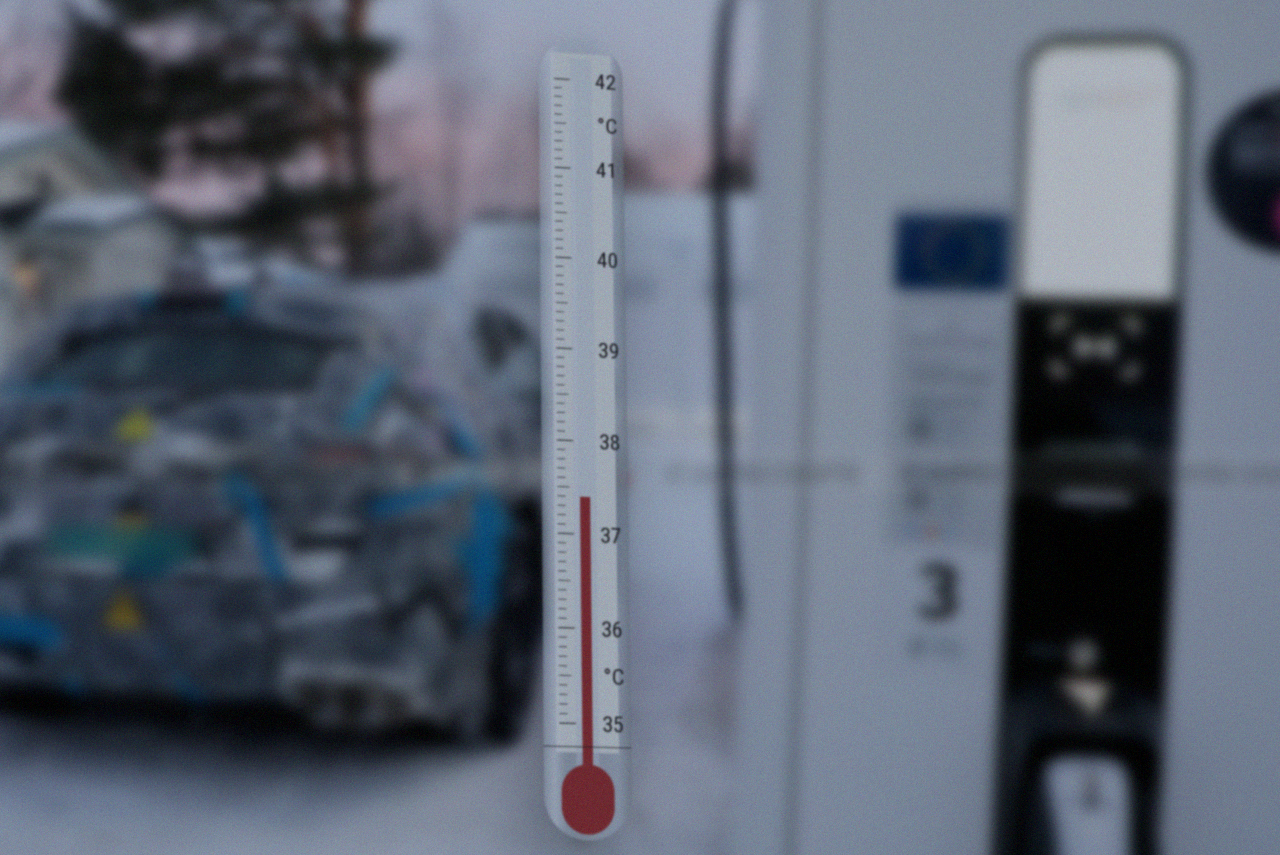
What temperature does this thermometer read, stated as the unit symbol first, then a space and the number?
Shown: °C 37.4
